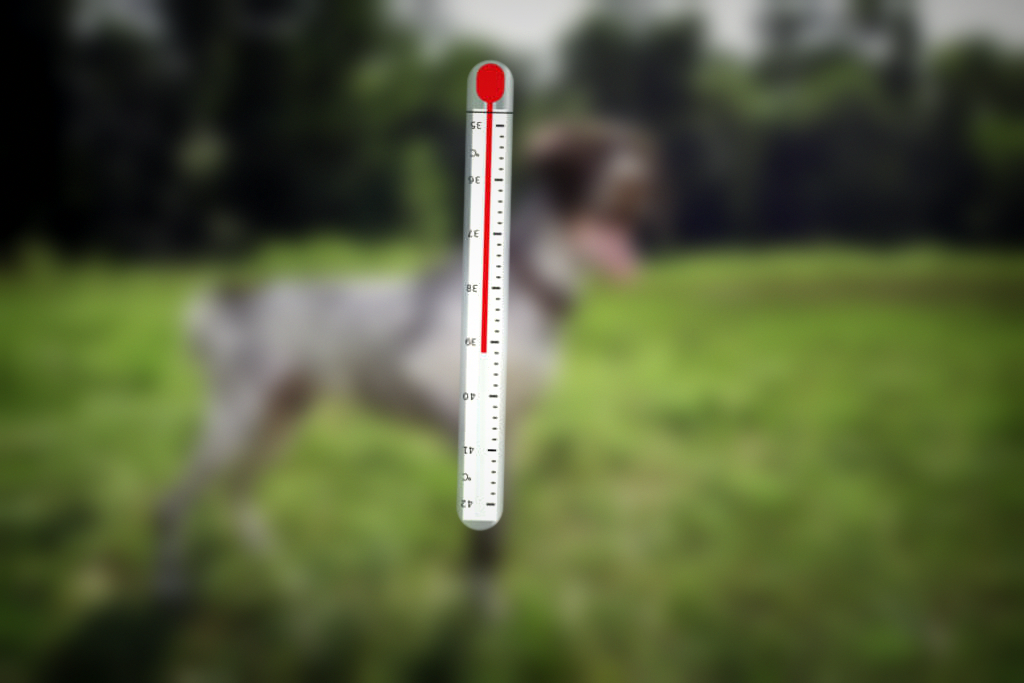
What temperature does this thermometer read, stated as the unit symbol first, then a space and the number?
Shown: °C 39.2
